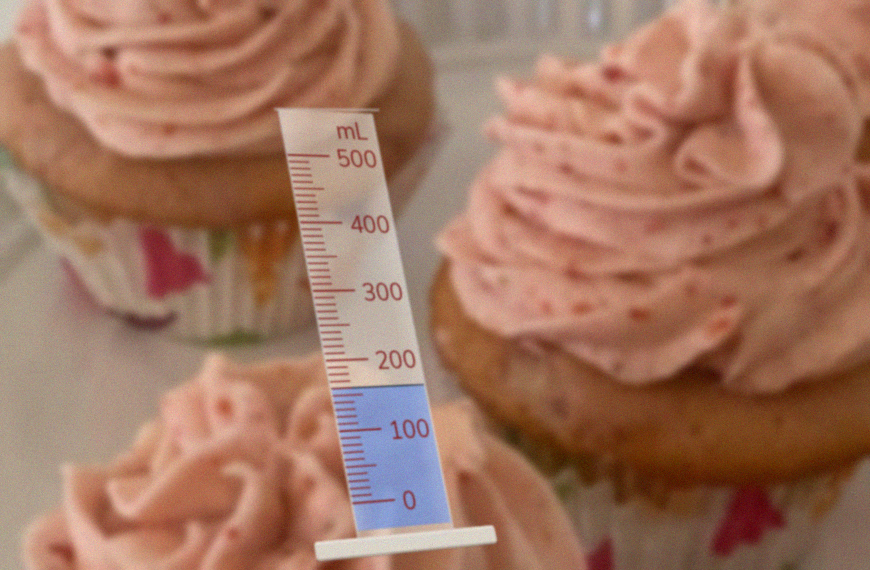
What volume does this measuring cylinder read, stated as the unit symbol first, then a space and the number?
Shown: mL 160
